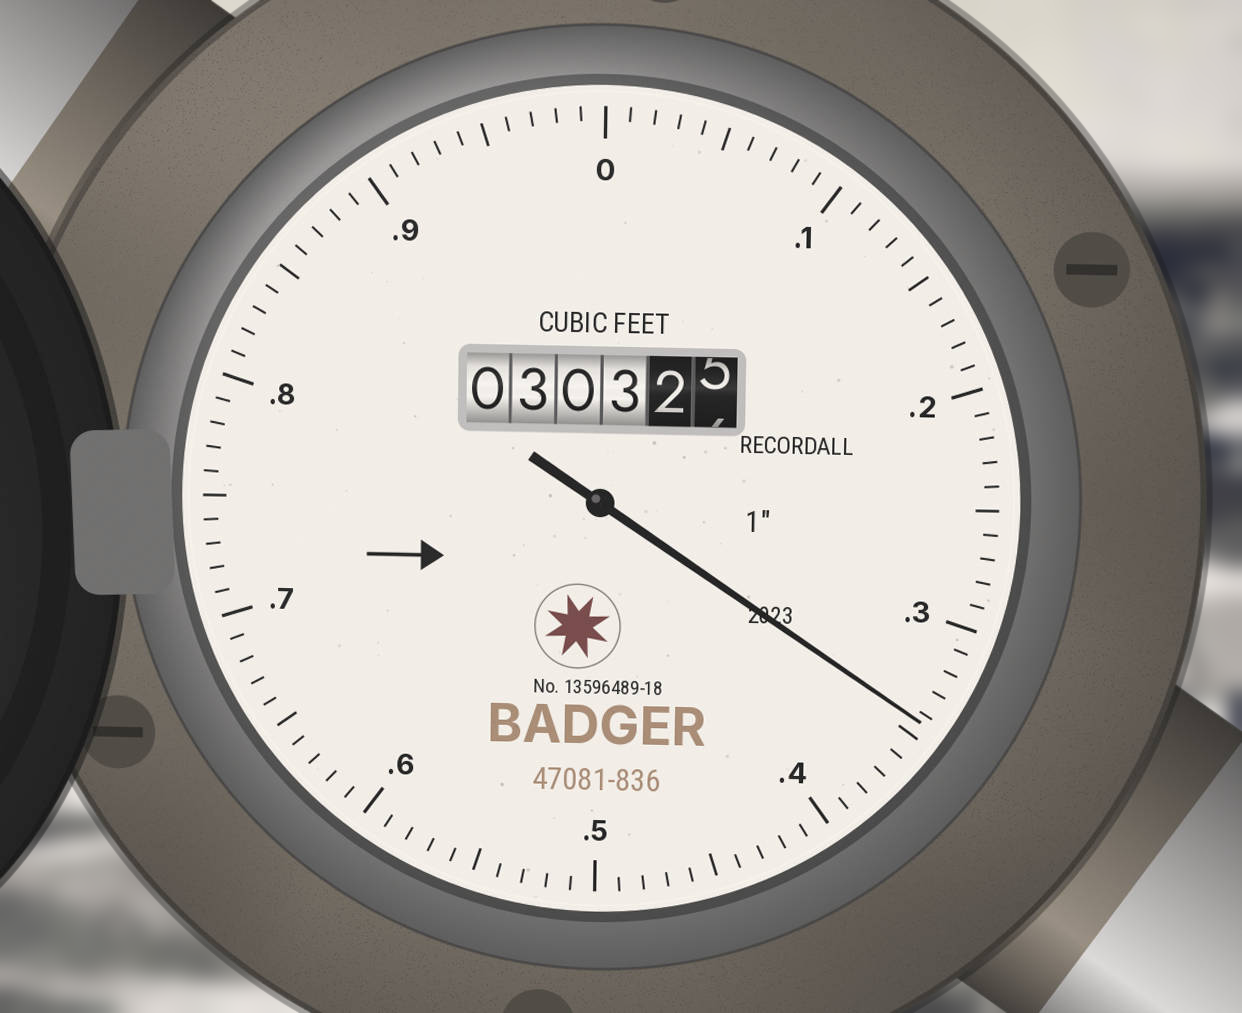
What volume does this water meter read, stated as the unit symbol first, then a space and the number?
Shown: ft³ 30325.34
